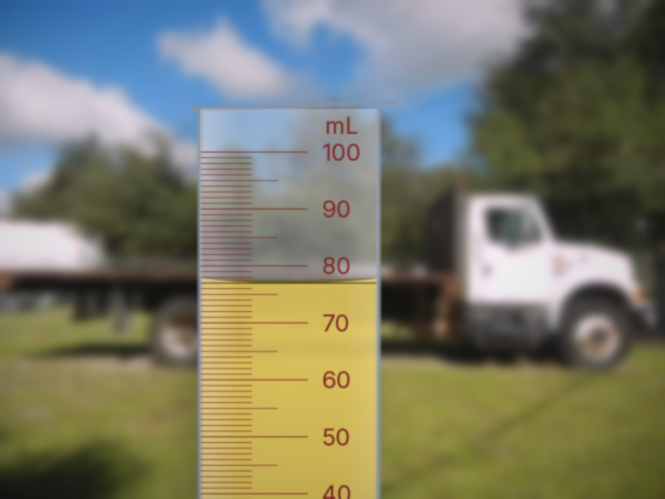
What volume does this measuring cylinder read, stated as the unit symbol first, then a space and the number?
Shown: mL 77
